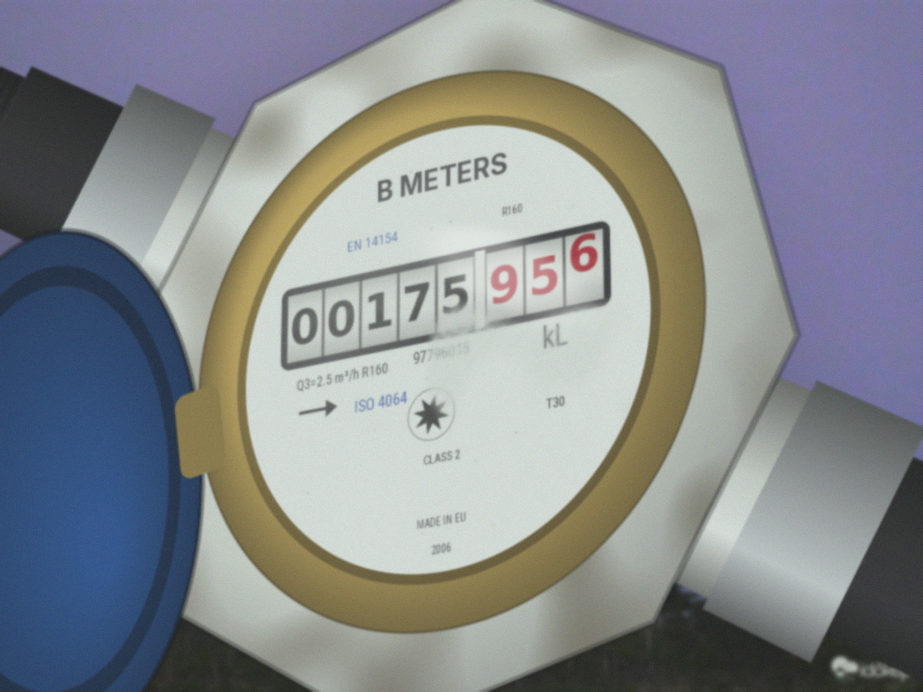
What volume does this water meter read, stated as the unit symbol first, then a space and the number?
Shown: kL 175.956
